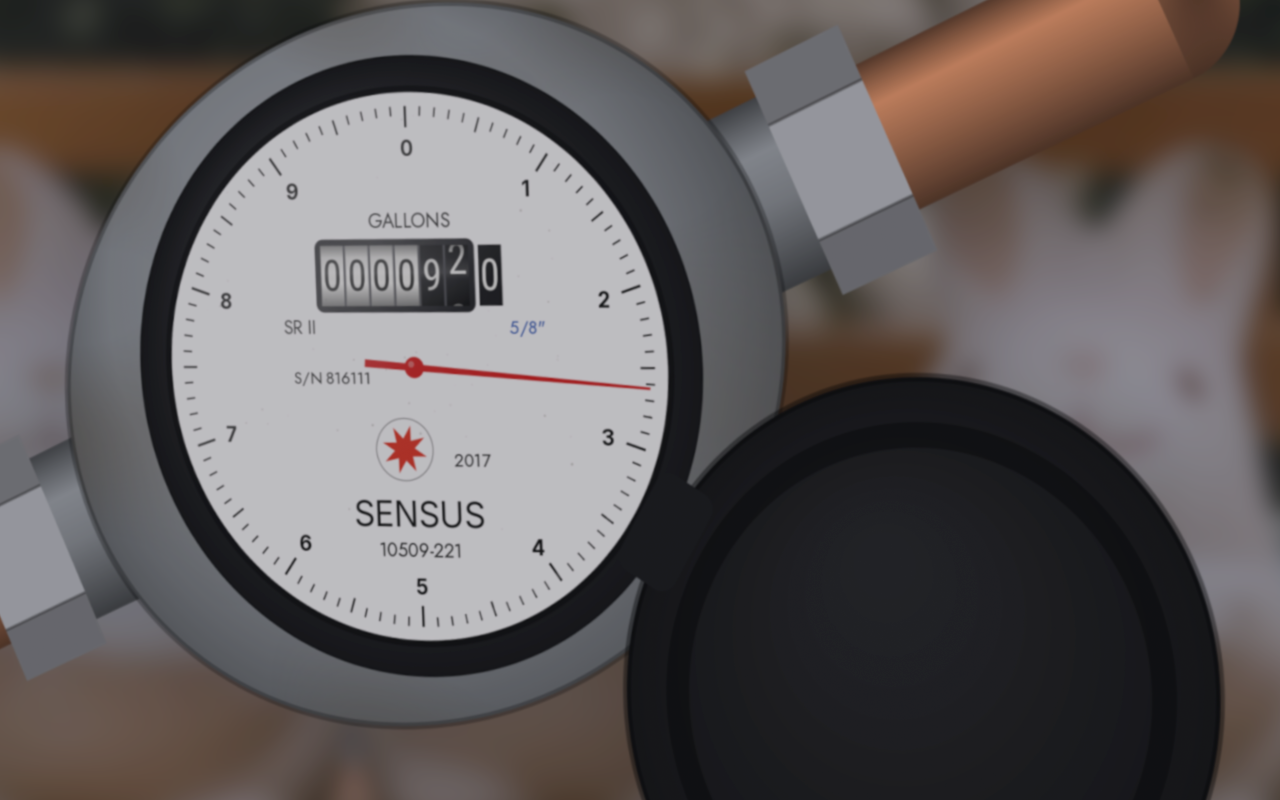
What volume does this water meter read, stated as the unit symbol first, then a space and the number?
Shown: gal 922.6
